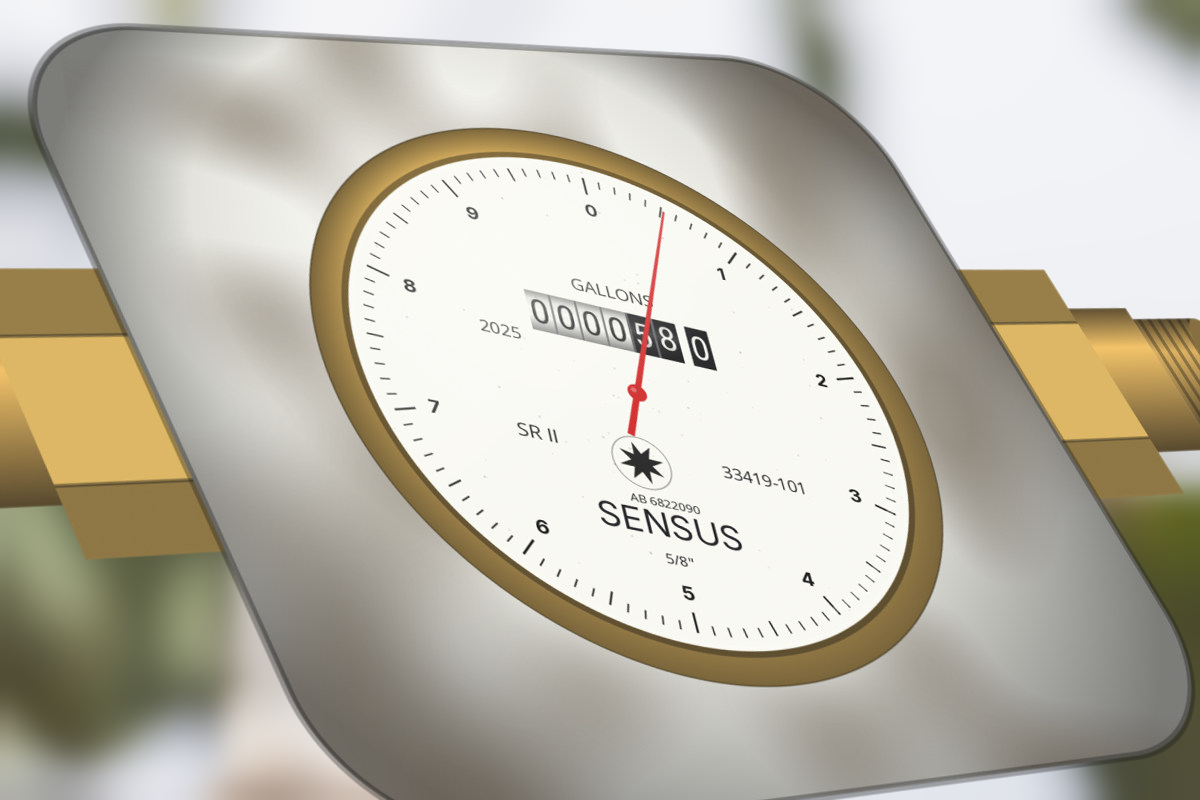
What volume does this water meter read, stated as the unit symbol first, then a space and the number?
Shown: gal 580.5
